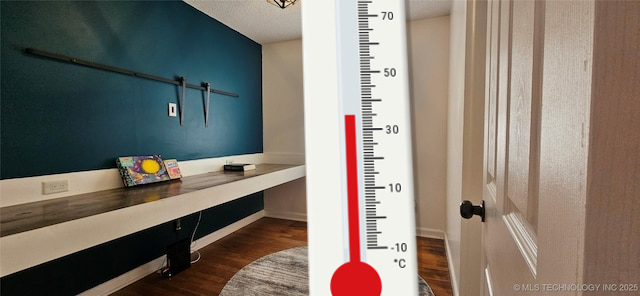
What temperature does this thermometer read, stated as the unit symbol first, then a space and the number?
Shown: °C 35
